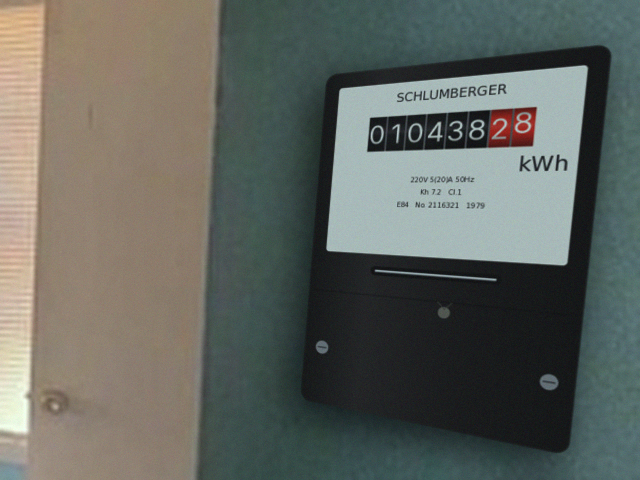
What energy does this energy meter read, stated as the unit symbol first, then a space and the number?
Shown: kWh 10438.28
